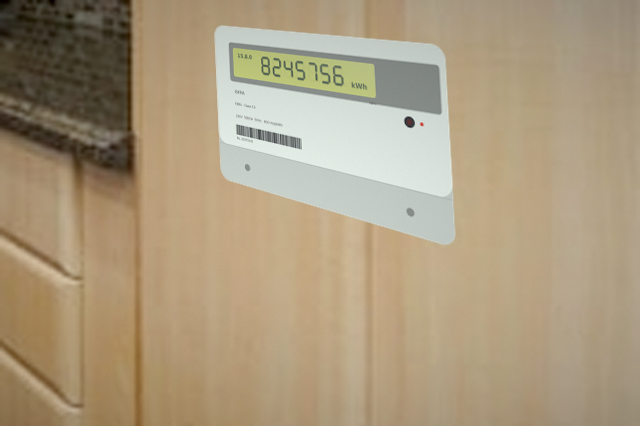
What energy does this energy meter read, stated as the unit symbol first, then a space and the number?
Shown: kWh 8245756
